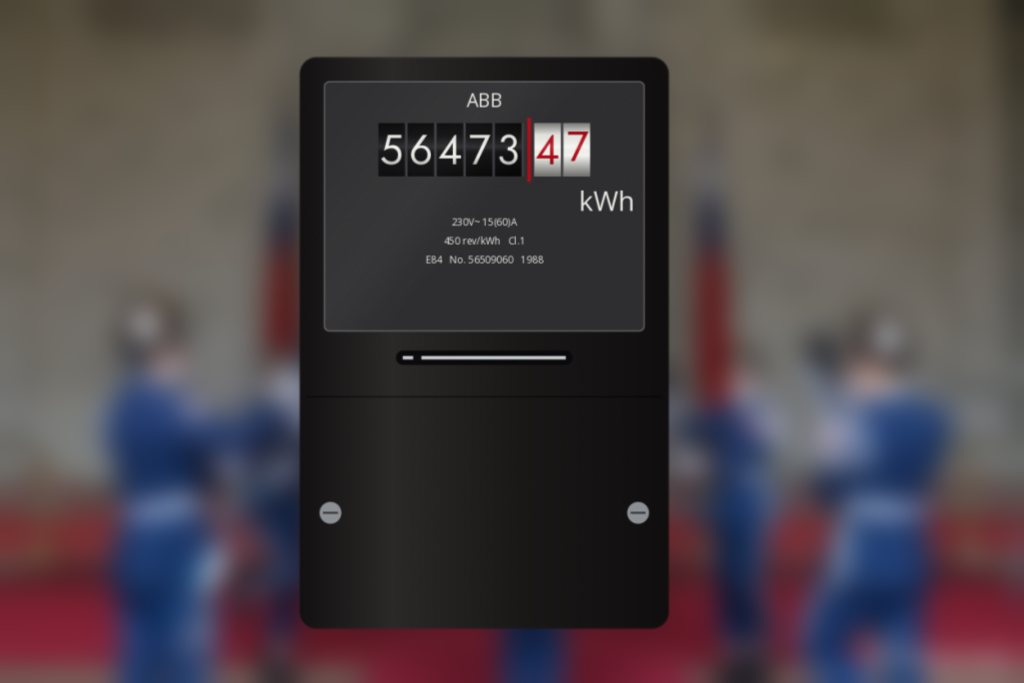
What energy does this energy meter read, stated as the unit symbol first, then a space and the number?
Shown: kWh 56473.47
